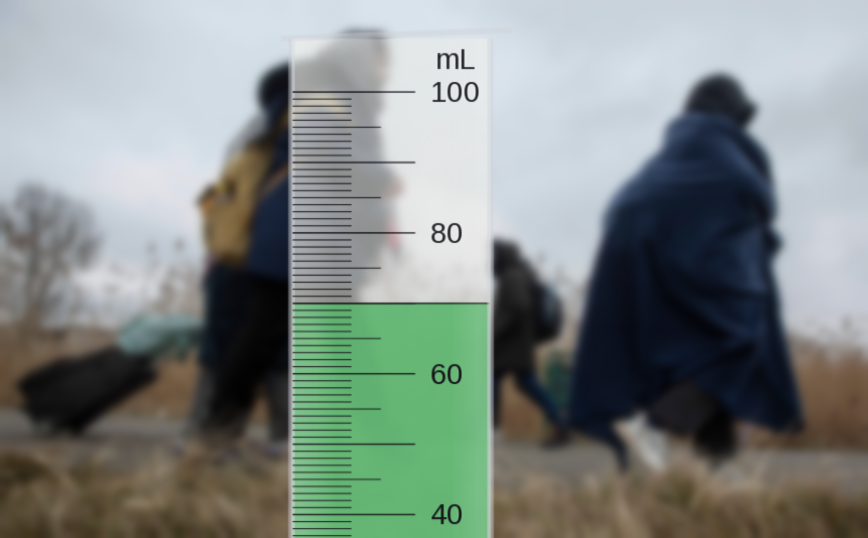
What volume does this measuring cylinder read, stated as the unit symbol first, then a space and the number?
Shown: mL 70
